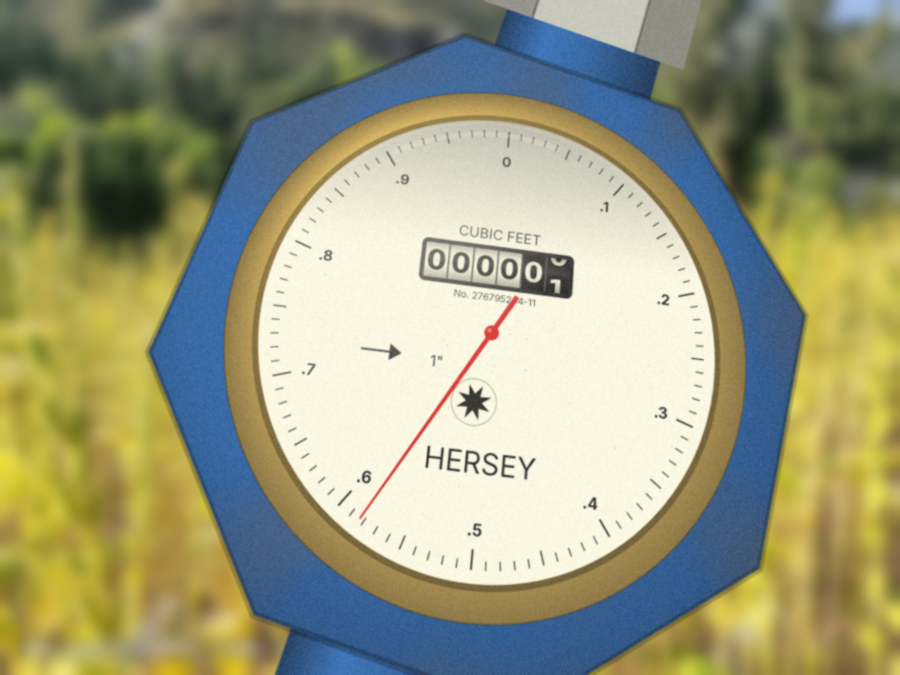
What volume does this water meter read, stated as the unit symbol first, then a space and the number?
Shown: ft³ 0.58
